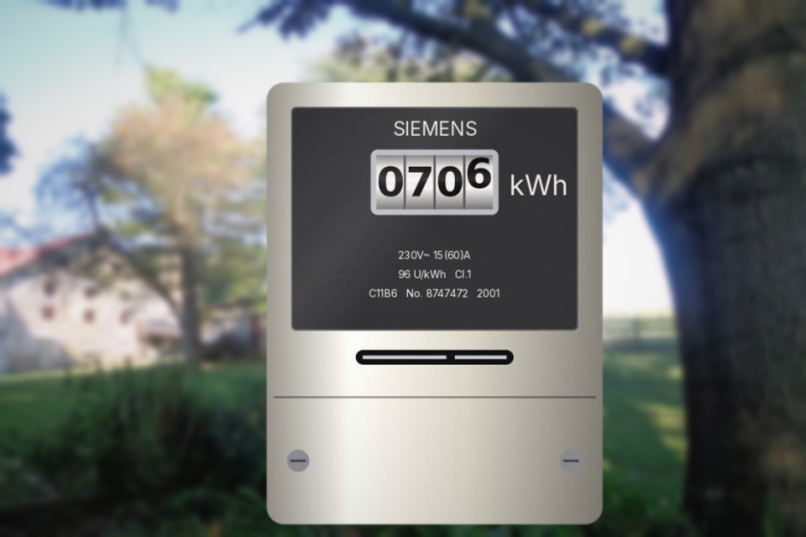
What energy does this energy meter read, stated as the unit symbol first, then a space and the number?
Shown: kWh 706
